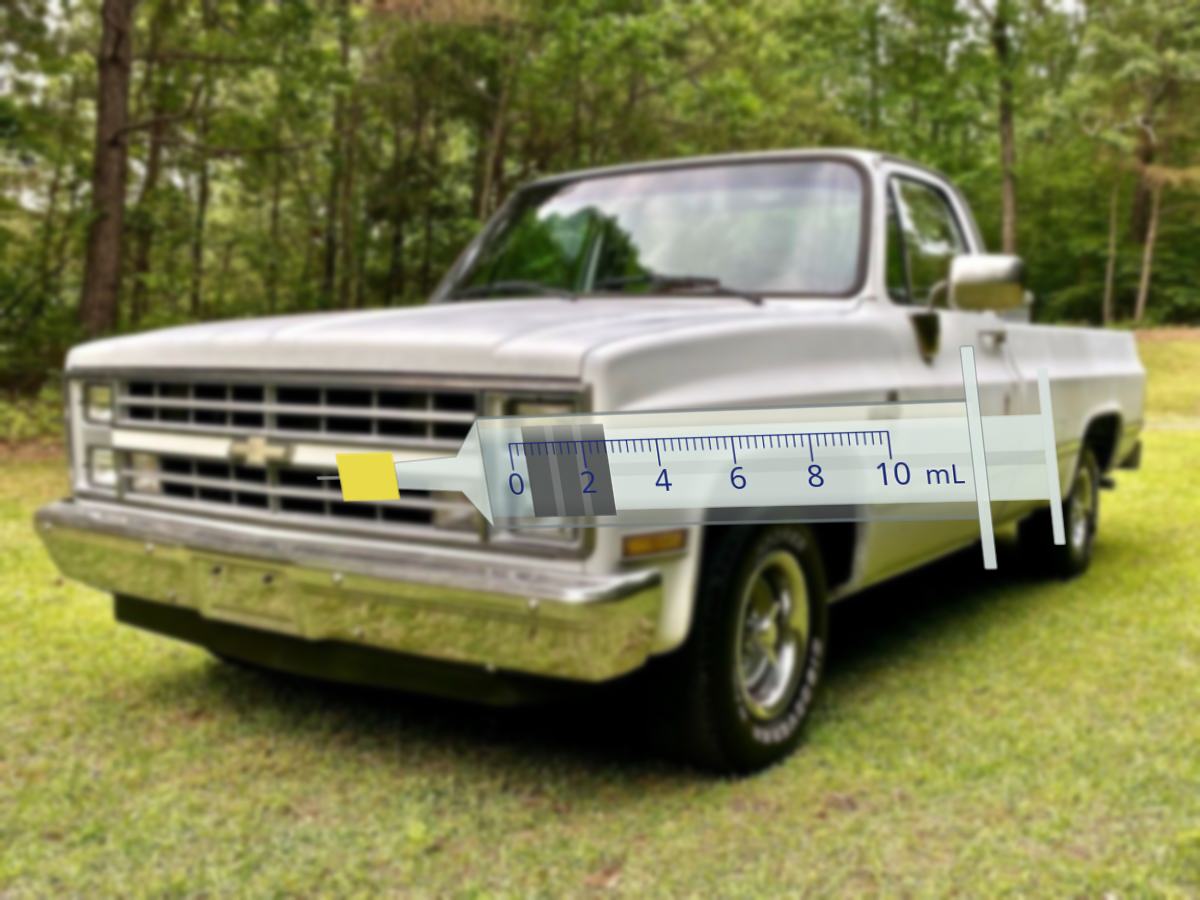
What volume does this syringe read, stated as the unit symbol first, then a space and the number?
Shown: mL 0.4
